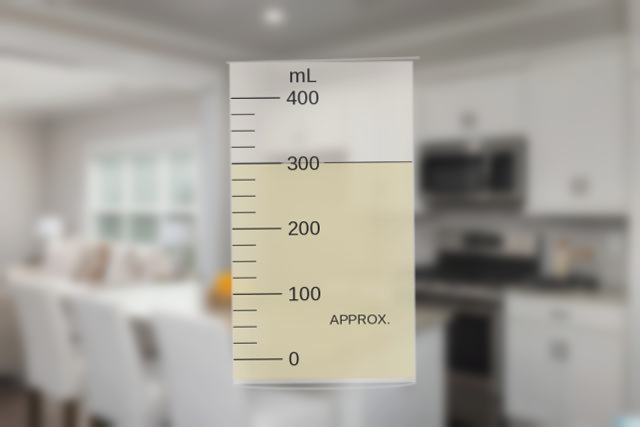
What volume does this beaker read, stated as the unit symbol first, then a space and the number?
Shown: mL 300
